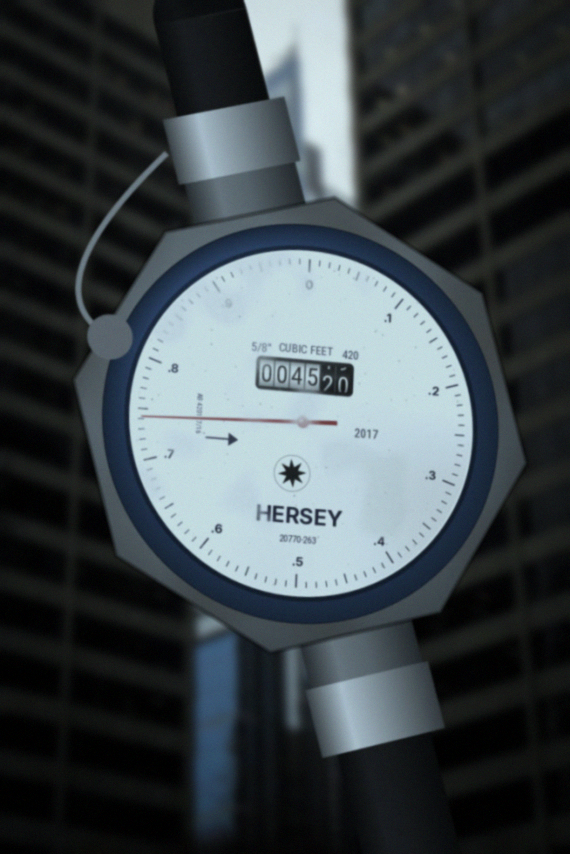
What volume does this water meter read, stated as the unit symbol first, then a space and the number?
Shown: ft³ 4519.74
